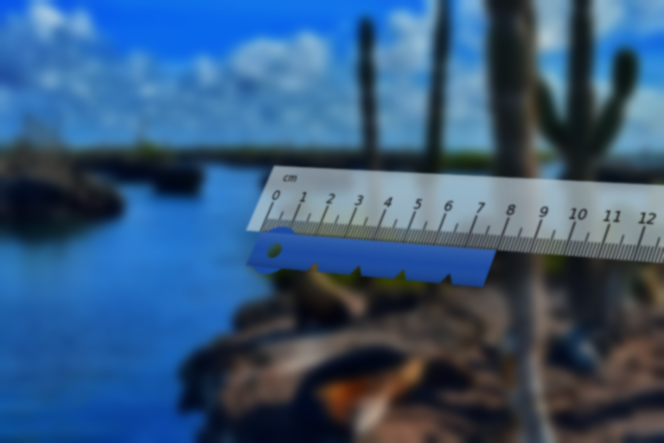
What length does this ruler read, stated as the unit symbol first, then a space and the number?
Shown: cm 8
